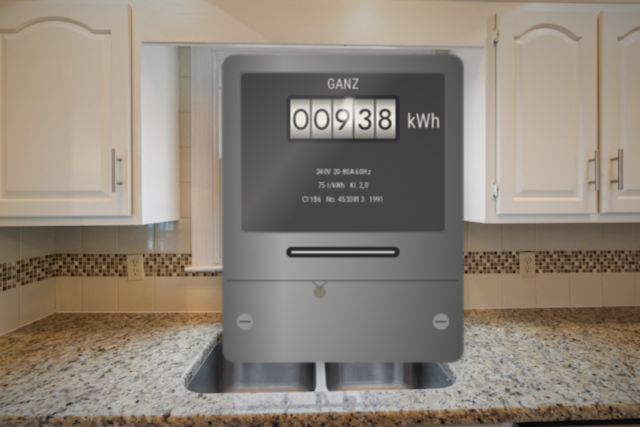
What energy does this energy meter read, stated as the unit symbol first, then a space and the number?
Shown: kWh 938
